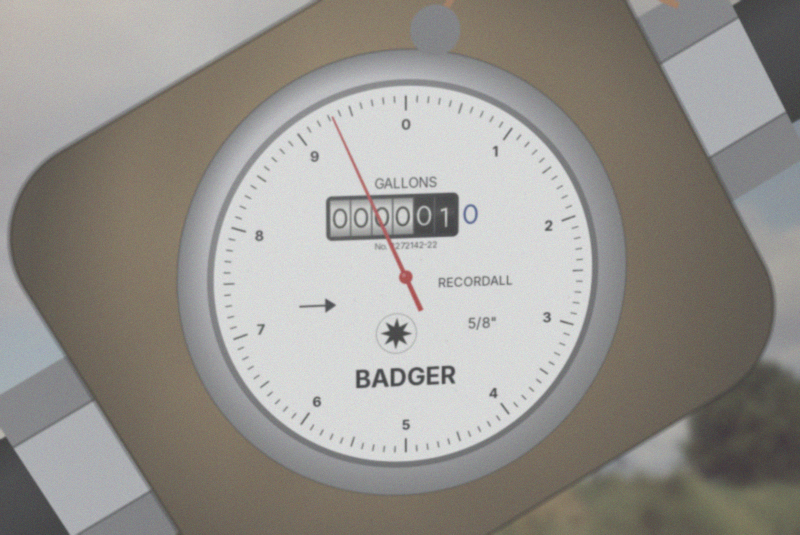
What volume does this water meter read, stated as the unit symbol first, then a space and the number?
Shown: gal 9.3
